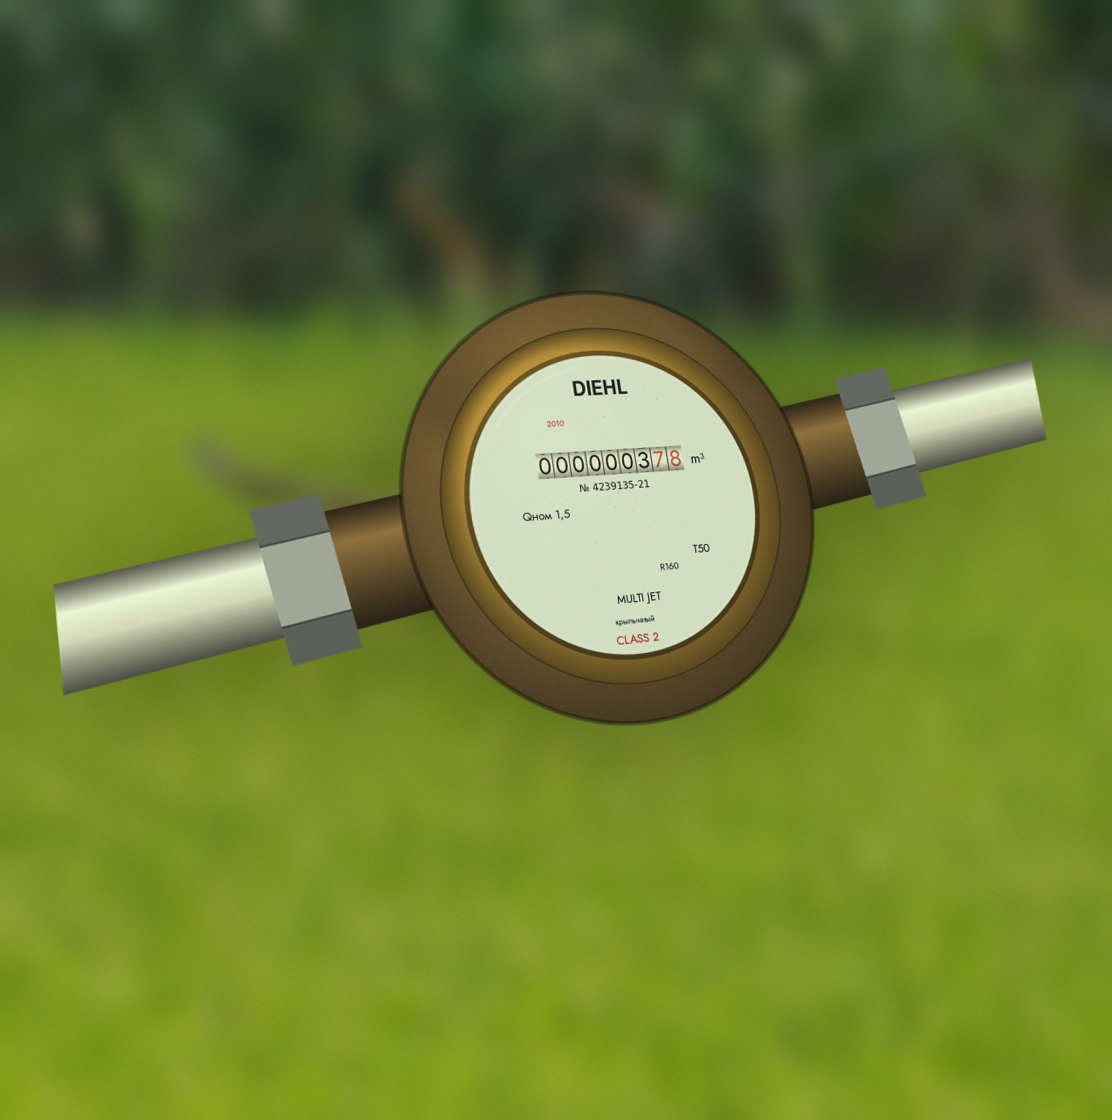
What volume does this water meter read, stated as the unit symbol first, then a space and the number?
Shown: m³ 3.78
